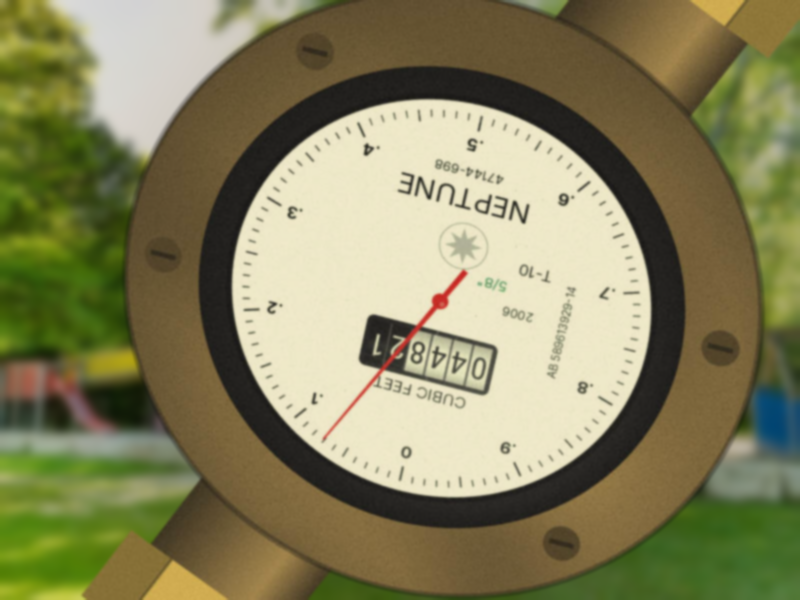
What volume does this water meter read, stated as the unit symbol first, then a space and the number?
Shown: ft³ 44821.07
